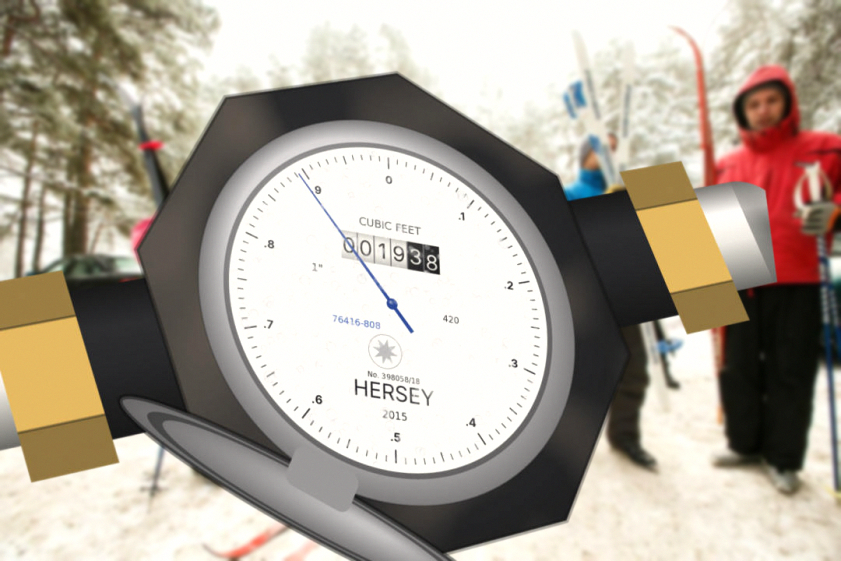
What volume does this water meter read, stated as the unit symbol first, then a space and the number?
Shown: ft³ 1937.89
